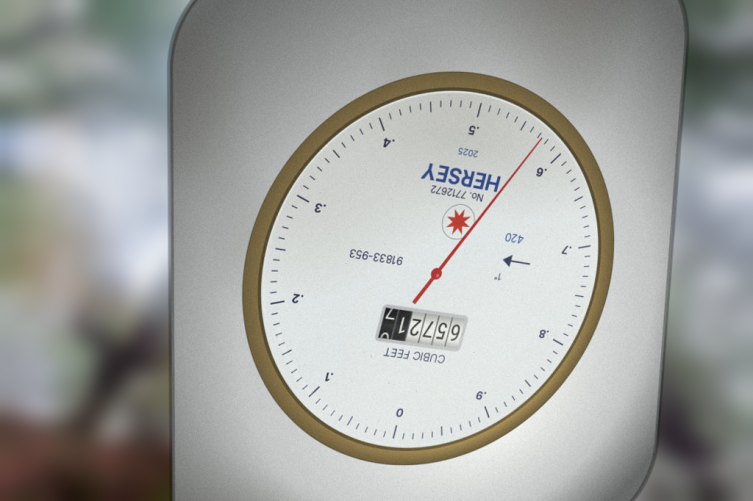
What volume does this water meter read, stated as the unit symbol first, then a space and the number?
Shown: ft³ 657216.57
